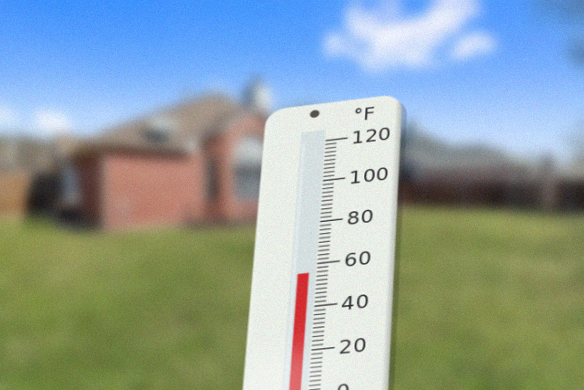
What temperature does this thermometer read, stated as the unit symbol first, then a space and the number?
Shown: °F 56
